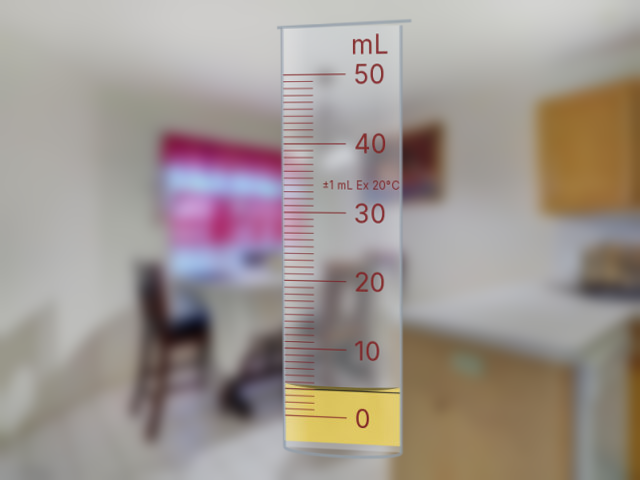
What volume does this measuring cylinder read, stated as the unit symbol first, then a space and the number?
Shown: mL 4
